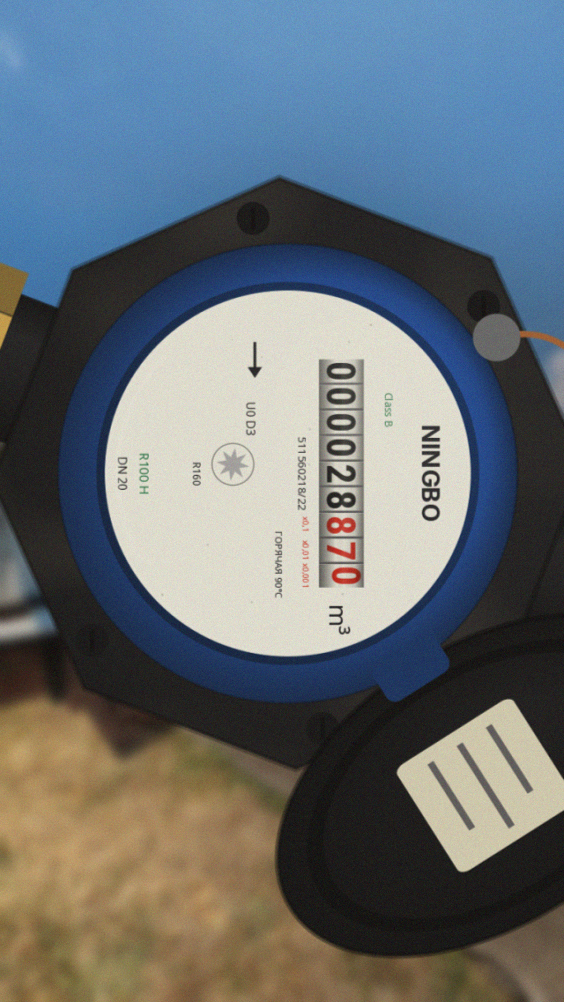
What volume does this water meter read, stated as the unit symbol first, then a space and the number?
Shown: m³ 28.870
